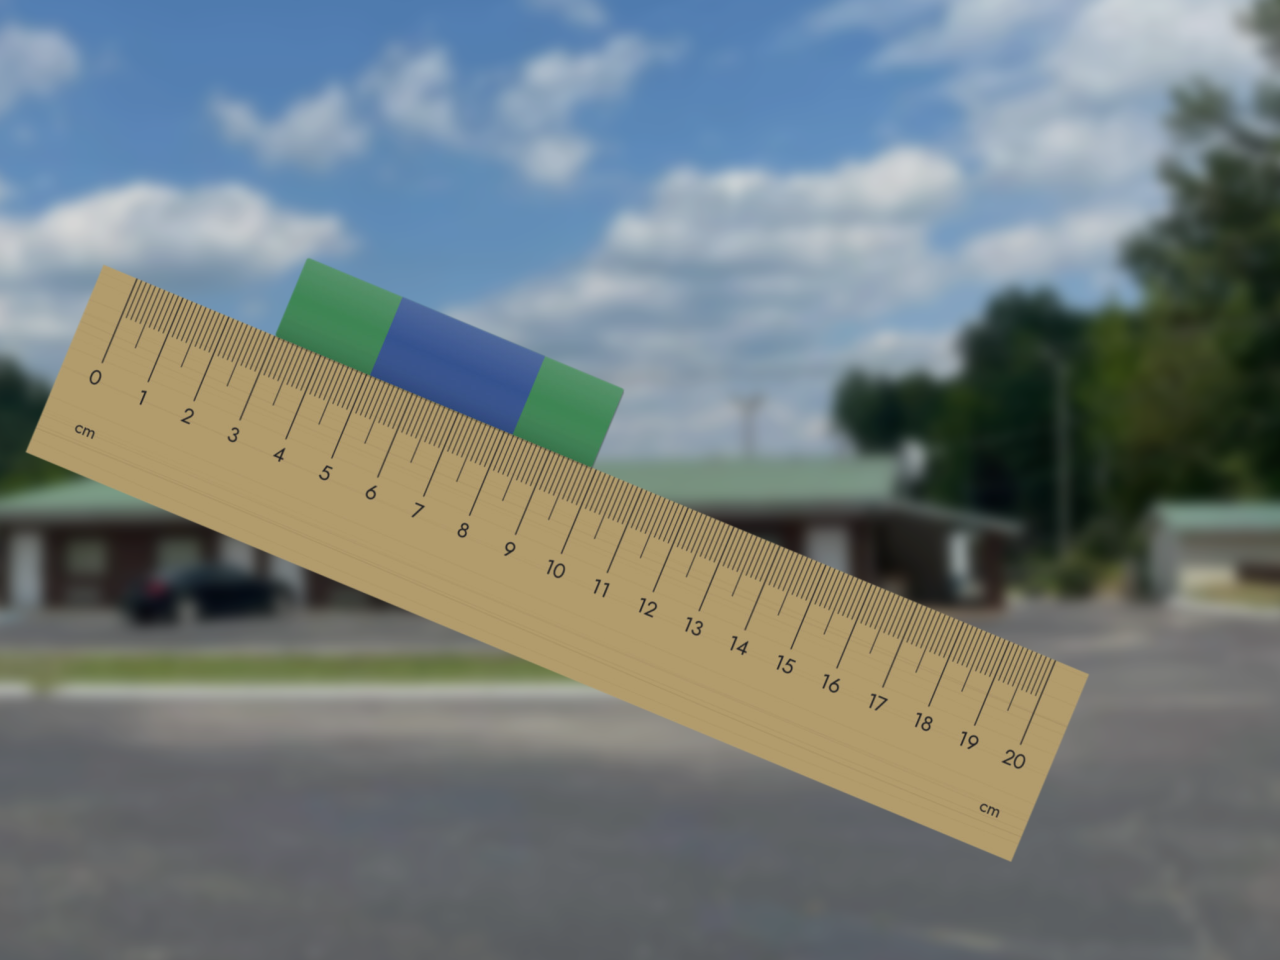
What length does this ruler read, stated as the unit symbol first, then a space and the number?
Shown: cm 6.9
